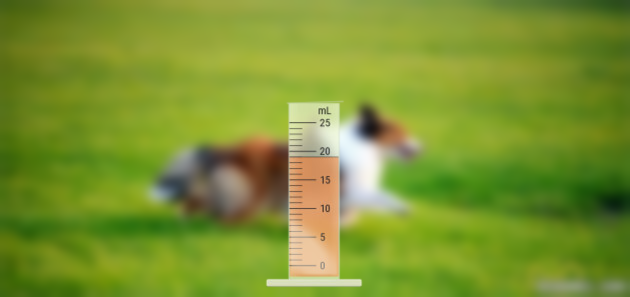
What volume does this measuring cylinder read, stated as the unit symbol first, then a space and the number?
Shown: mL 19
